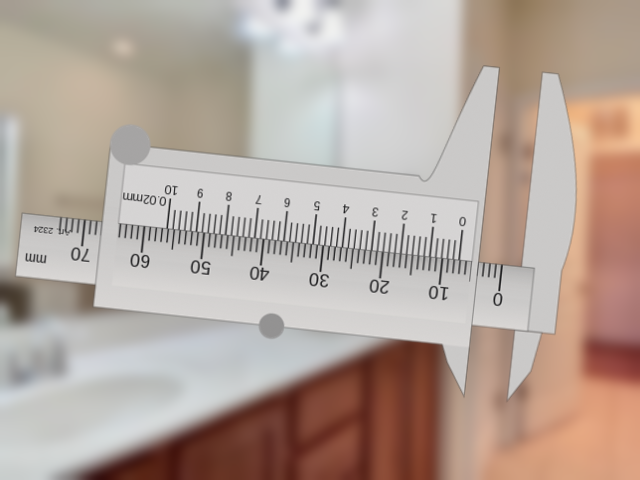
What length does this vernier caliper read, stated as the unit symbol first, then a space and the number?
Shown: mm 7.2
